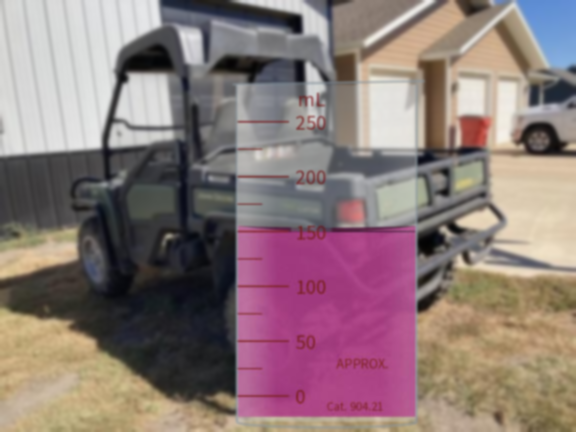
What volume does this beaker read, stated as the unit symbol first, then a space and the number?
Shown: mL 150
